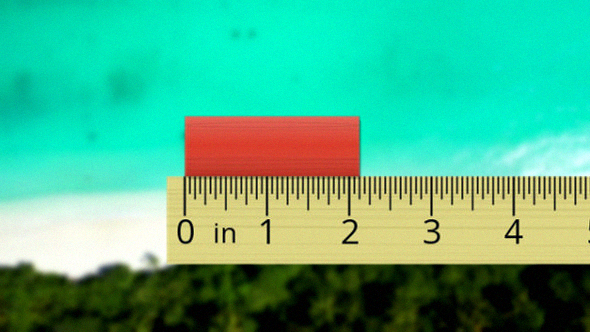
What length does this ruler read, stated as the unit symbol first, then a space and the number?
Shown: in 2.125
